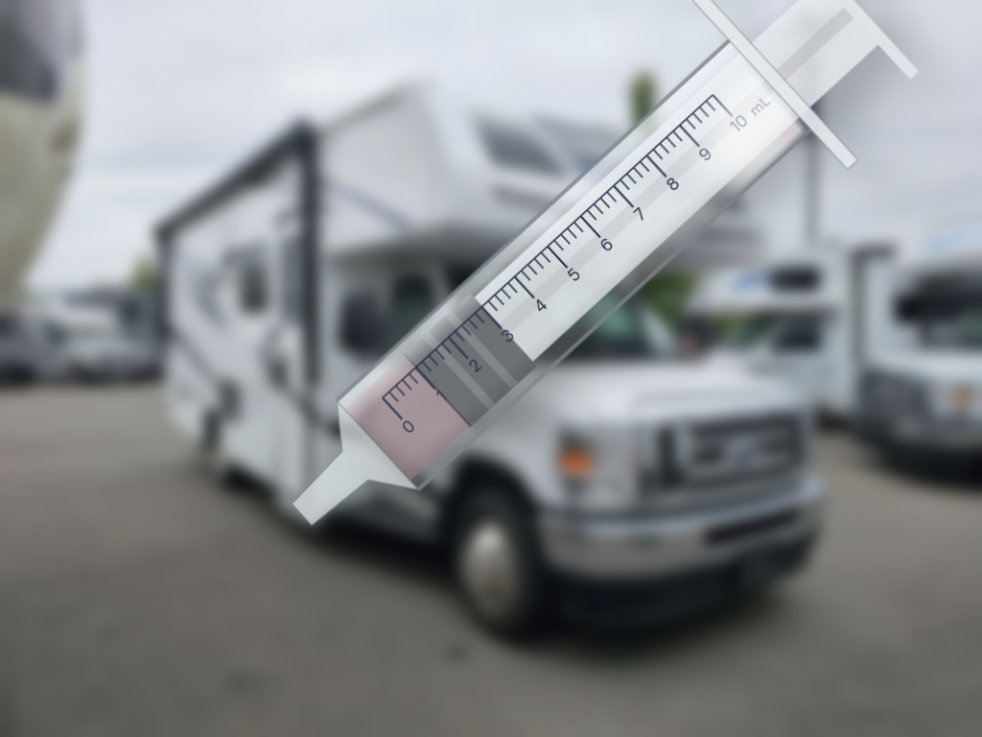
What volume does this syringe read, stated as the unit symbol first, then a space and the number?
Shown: mL 1
